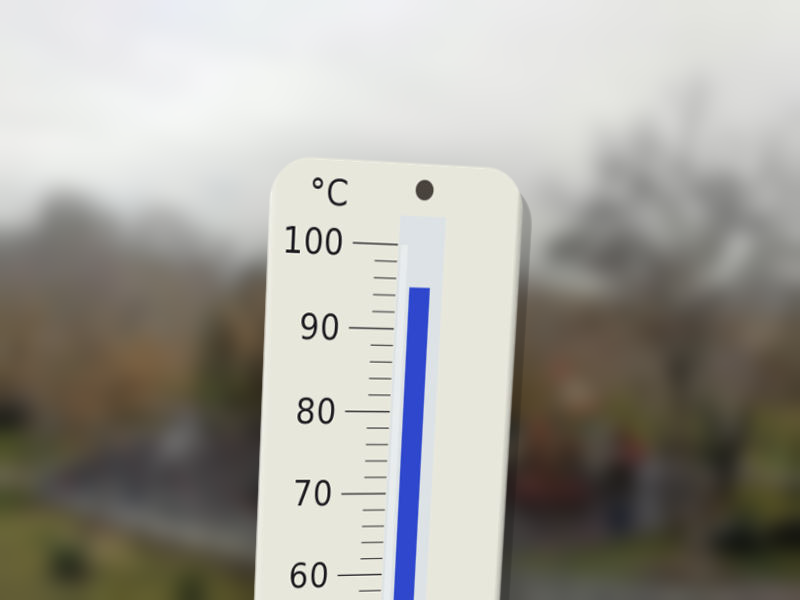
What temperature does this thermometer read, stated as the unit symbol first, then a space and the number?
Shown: °C 95
